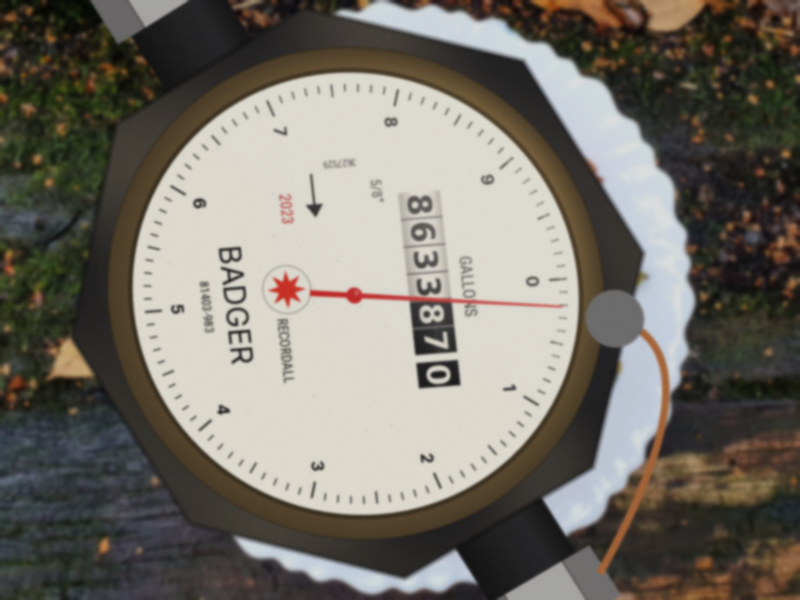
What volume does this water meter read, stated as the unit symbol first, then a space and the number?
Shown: gal 8633870.2
